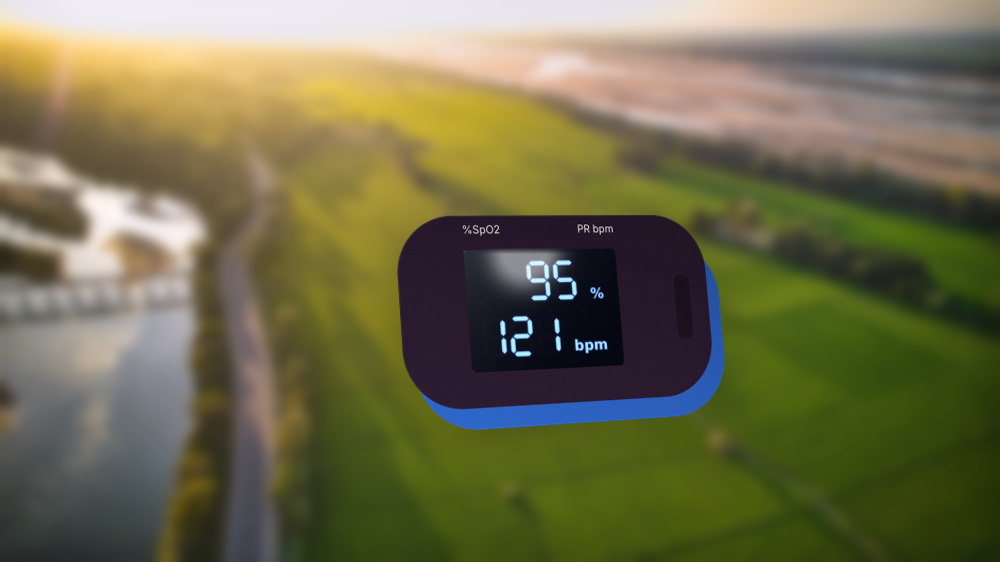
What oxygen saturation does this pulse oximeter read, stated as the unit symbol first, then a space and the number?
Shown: % 95
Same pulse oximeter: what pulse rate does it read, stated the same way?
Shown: bpm 121
